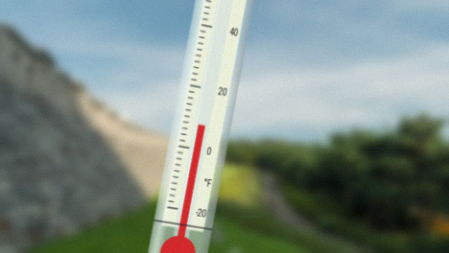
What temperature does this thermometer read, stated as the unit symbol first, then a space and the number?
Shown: °F 8
